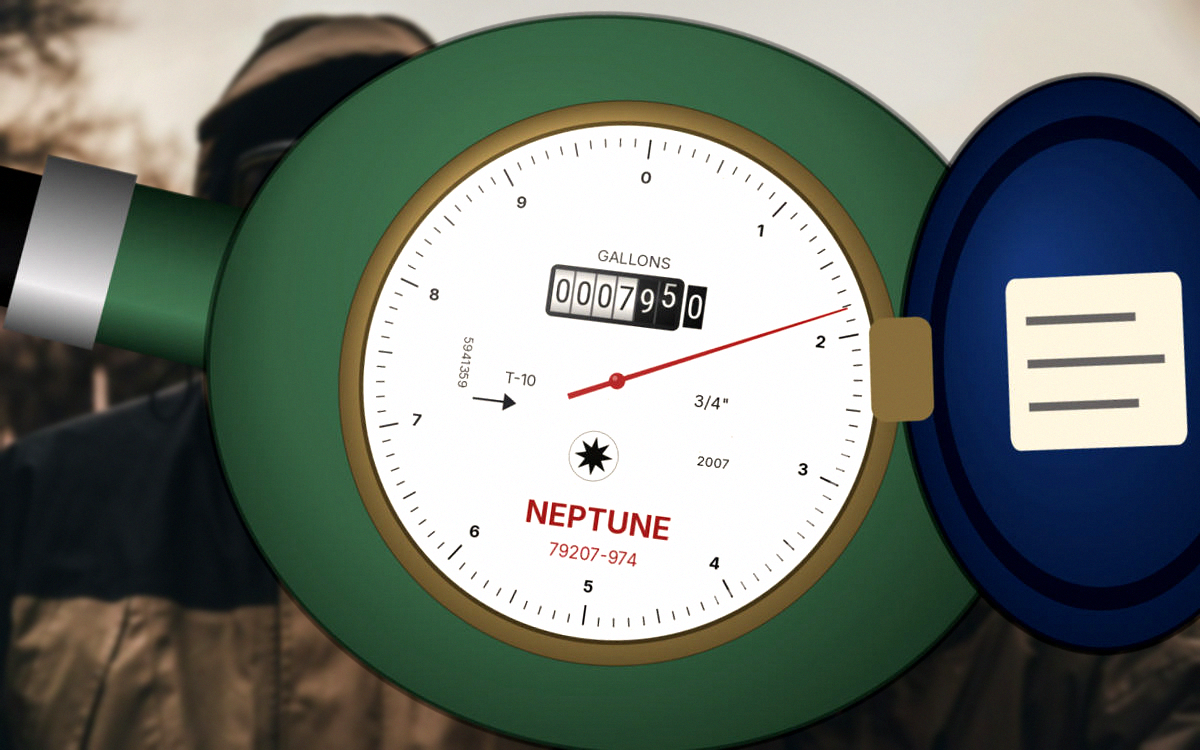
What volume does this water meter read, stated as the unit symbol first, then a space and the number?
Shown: gal 7951.8
